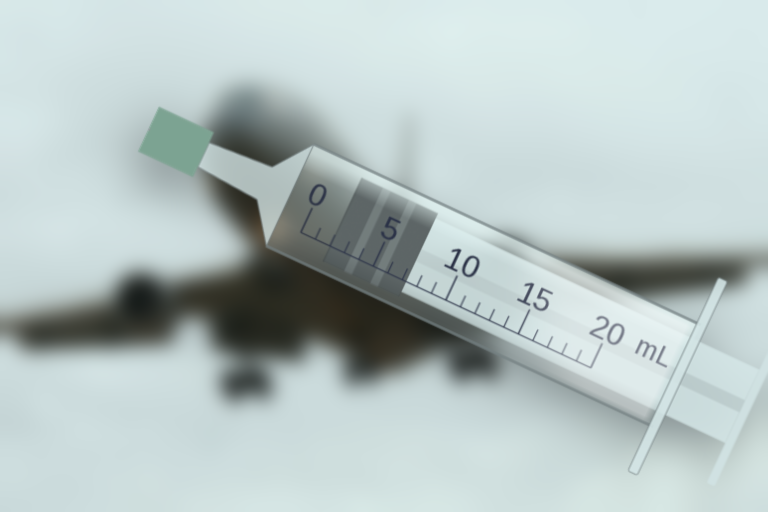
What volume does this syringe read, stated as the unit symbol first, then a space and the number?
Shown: mL 2
